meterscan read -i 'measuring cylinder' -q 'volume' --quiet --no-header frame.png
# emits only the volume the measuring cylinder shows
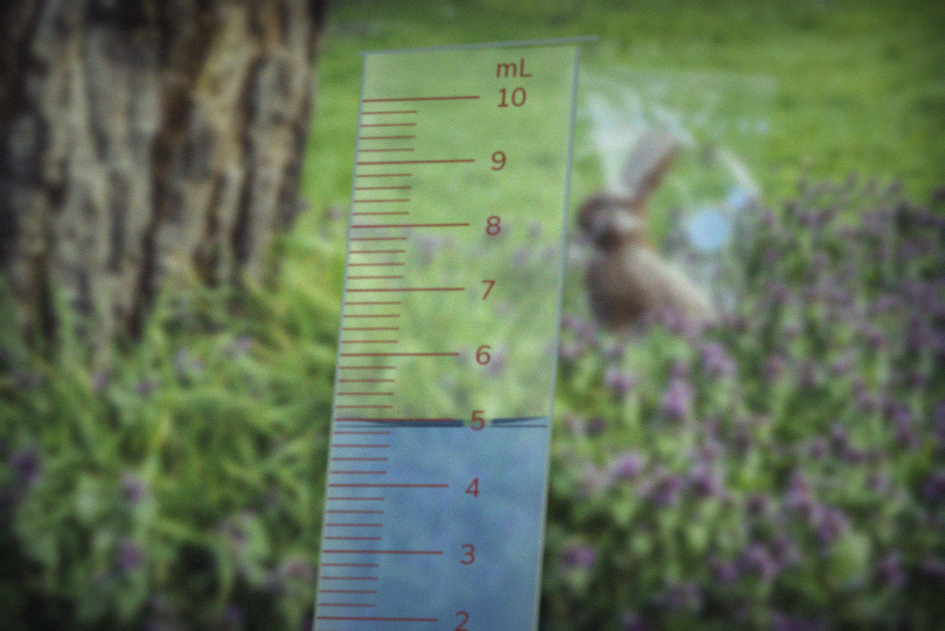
4.9 mL
